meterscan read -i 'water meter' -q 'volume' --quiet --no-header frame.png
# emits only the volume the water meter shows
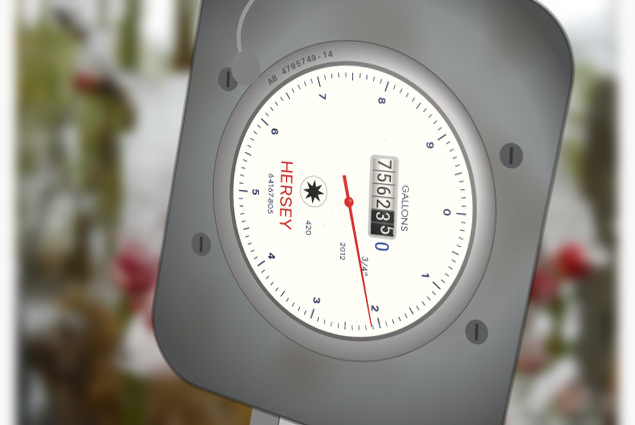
7562352.1 gal
